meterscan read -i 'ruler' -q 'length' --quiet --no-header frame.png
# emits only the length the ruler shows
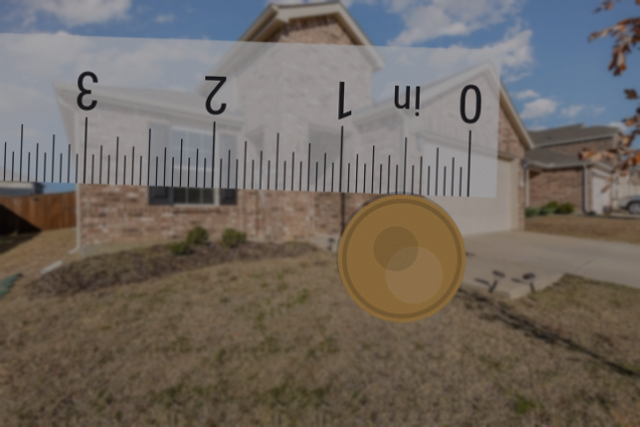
1 in
